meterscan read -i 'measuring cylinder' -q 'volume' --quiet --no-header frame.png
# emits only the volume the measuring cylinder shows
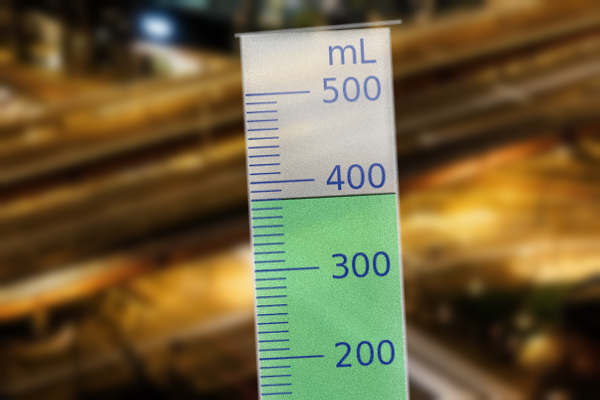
380 mL
